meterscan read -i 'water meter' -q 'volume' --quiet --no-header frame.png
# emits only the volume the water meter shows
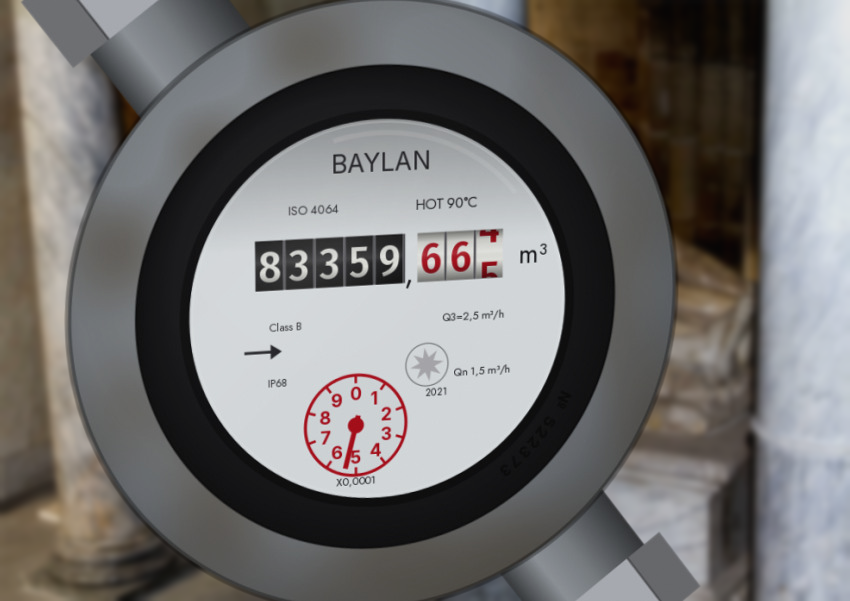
83359.6645 m³
